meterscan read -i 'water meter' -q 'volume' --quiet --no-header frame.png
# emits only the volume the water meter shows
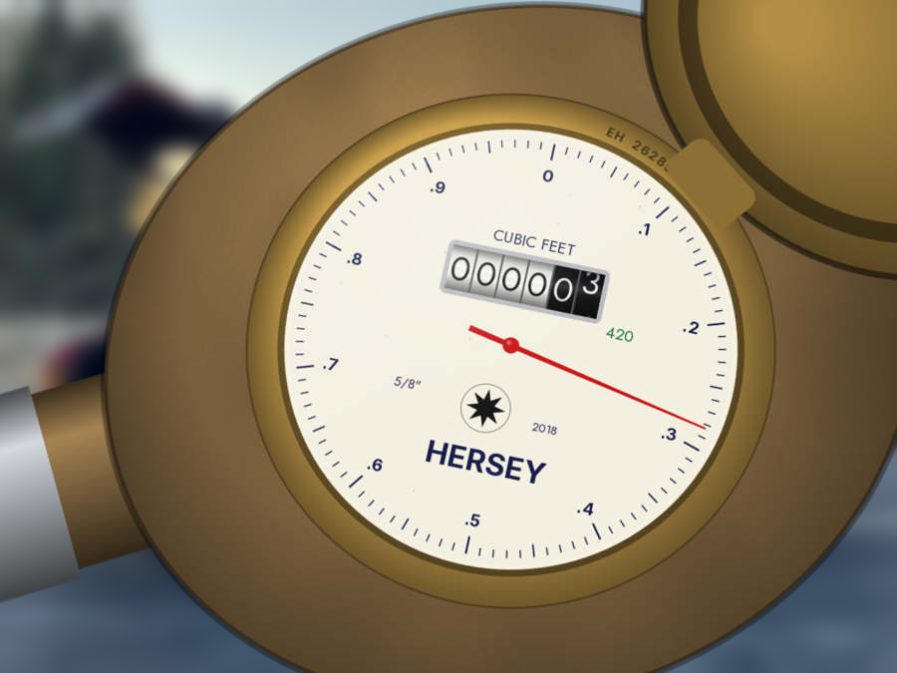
3.28 ft³
